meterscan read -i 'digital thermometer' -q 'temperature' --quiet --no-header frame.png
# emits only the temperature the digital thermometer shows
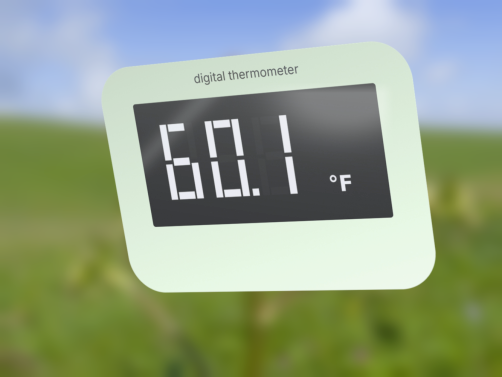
60.1 °F
